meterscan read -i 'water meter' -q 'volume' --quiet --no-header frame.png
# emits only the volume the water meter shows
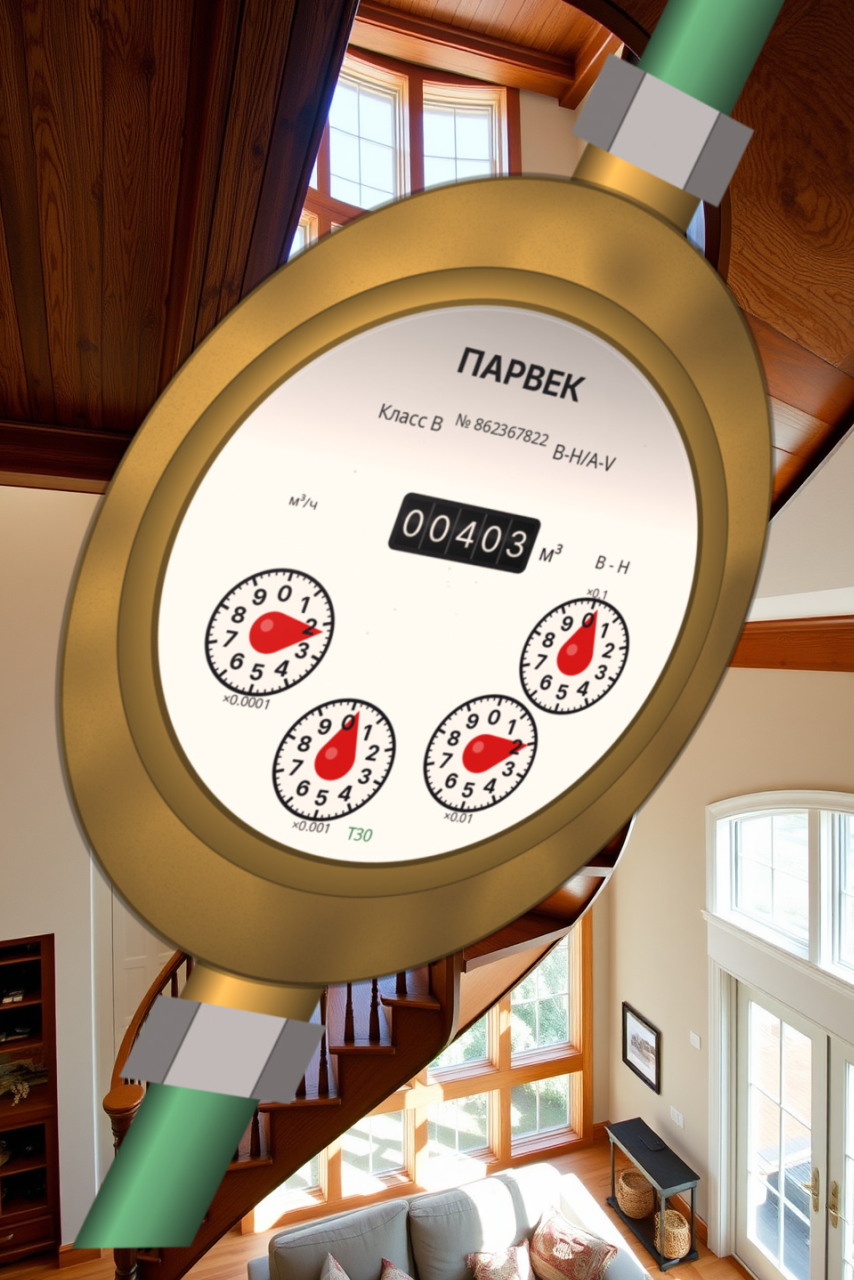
403.0202 m³
